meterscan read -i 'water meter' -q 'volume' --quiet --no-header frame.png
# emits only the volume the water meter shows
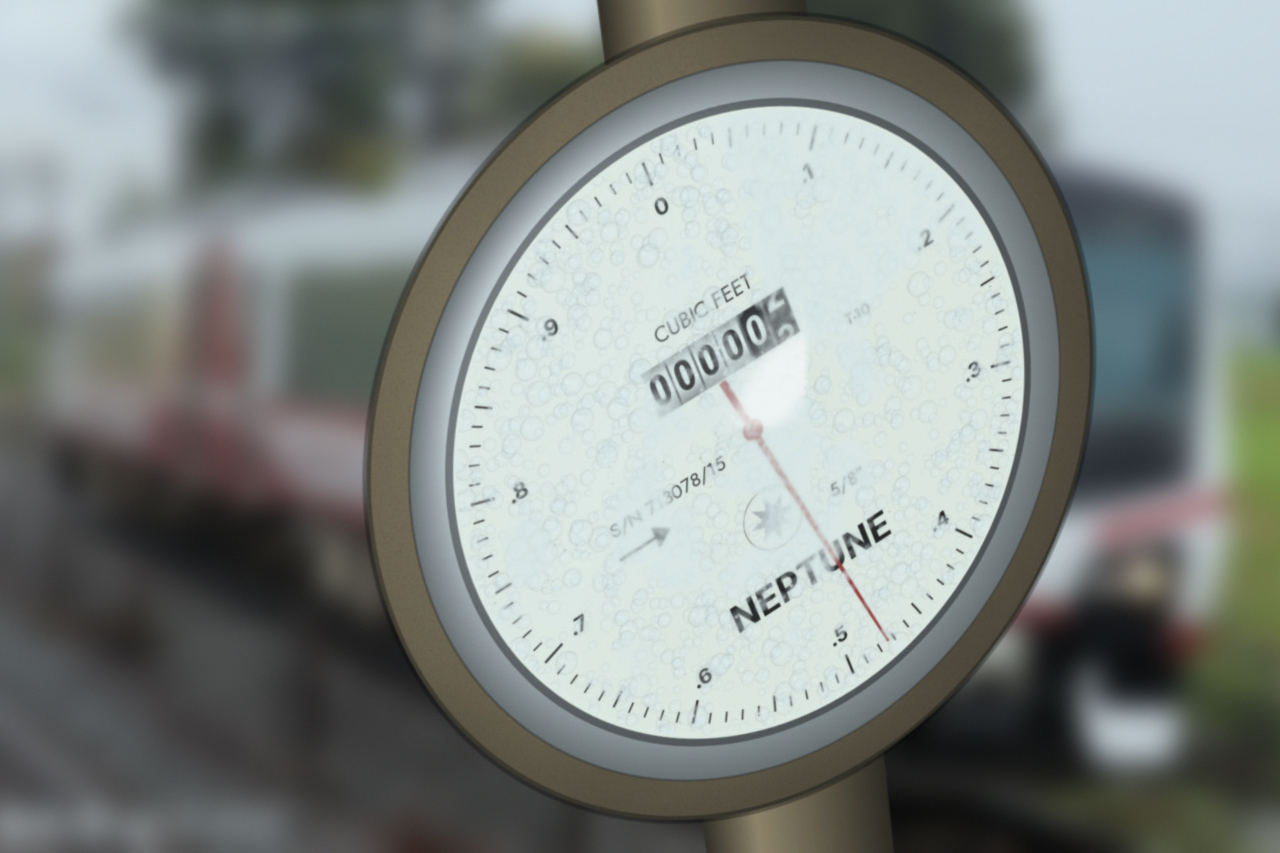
2.47 ft³
